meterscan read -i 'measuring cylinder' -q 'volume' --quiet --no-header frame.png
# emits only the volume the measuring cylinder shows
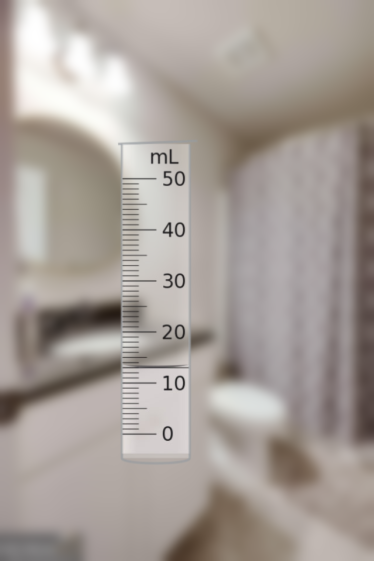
13 mL
